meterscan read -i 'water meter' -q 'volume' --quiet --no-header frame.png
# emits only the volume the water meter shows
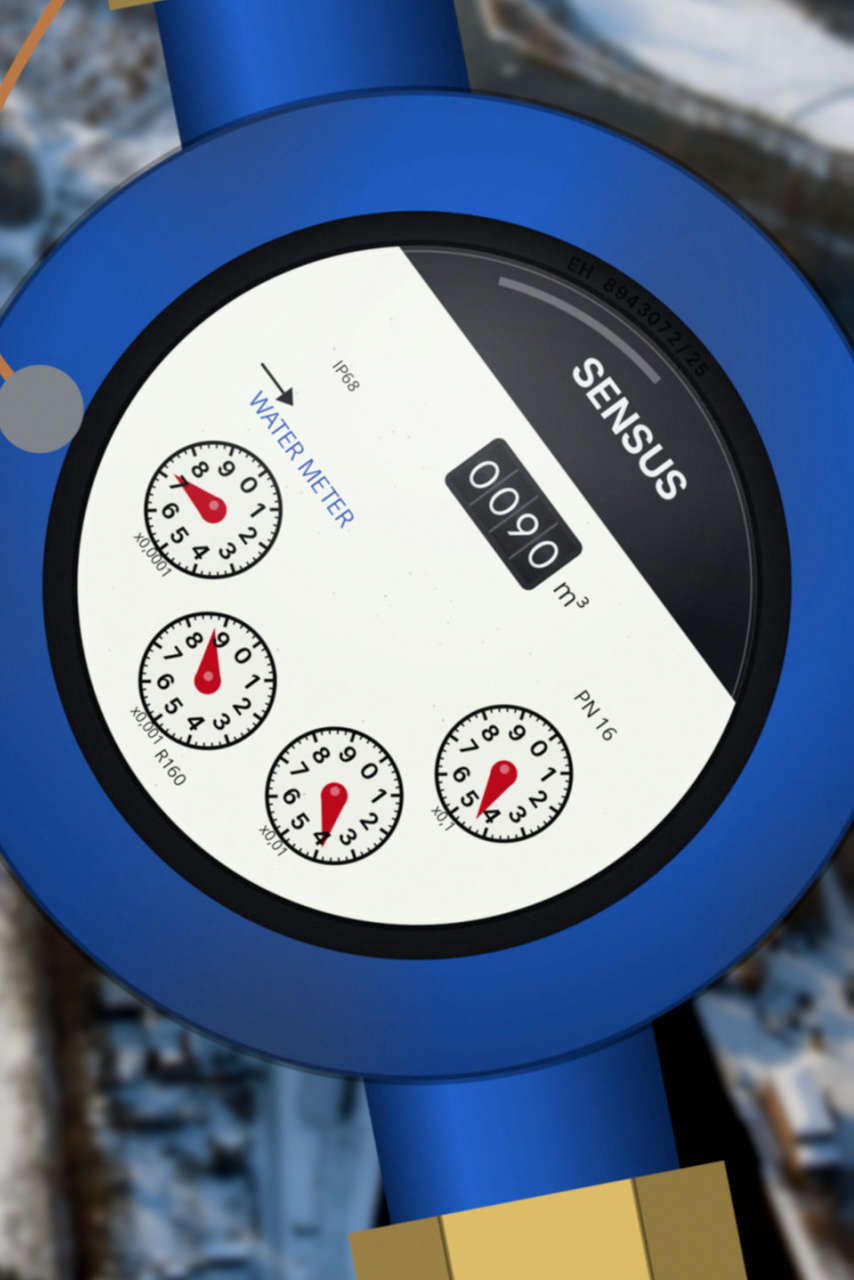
90.4387 m³
